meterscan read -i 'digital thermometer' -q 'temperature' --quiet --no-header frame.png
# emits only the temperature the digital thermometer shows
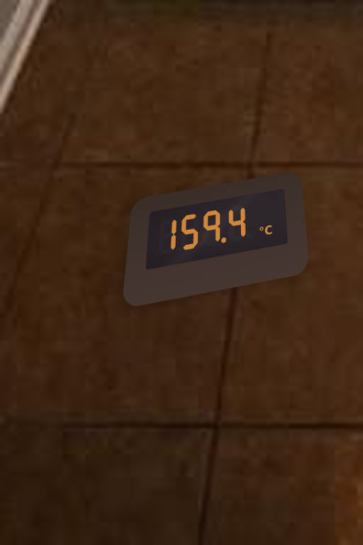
159.4 °C
